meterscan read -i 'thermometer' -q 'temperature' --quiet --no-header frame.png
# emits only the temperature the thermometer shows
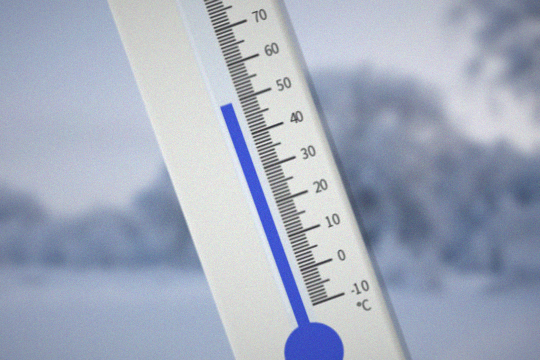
50 °C
